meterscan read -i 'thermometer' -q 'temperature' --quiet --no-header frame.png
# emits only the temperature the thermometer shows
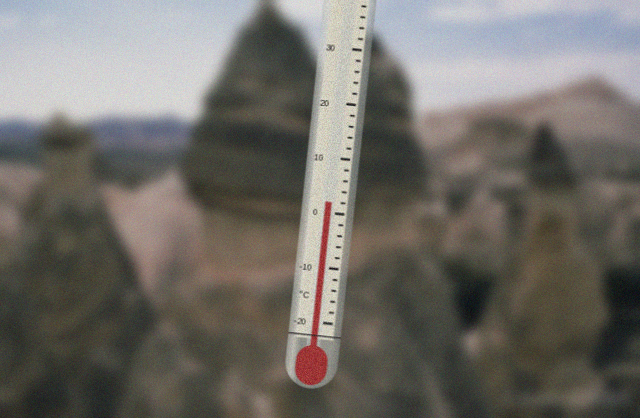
2 °C
